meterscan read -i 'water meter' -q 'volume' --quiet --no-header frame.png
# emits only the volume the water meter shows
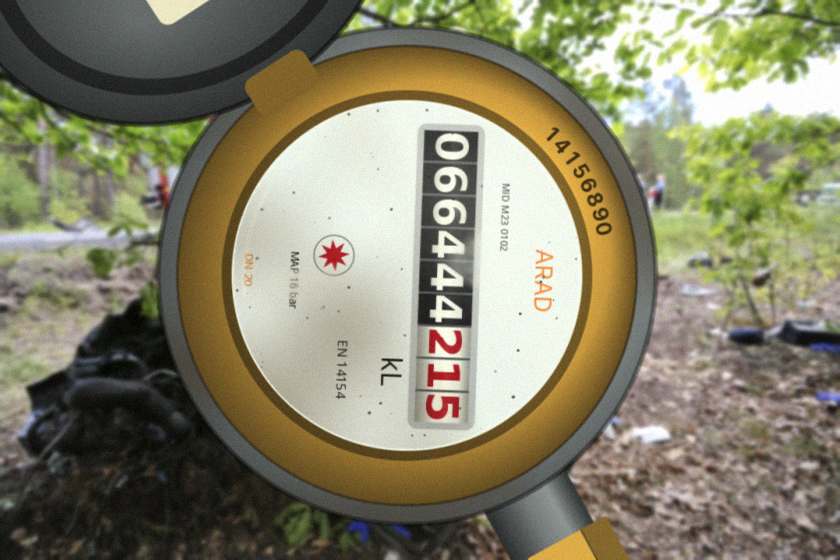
66444.215 kL
